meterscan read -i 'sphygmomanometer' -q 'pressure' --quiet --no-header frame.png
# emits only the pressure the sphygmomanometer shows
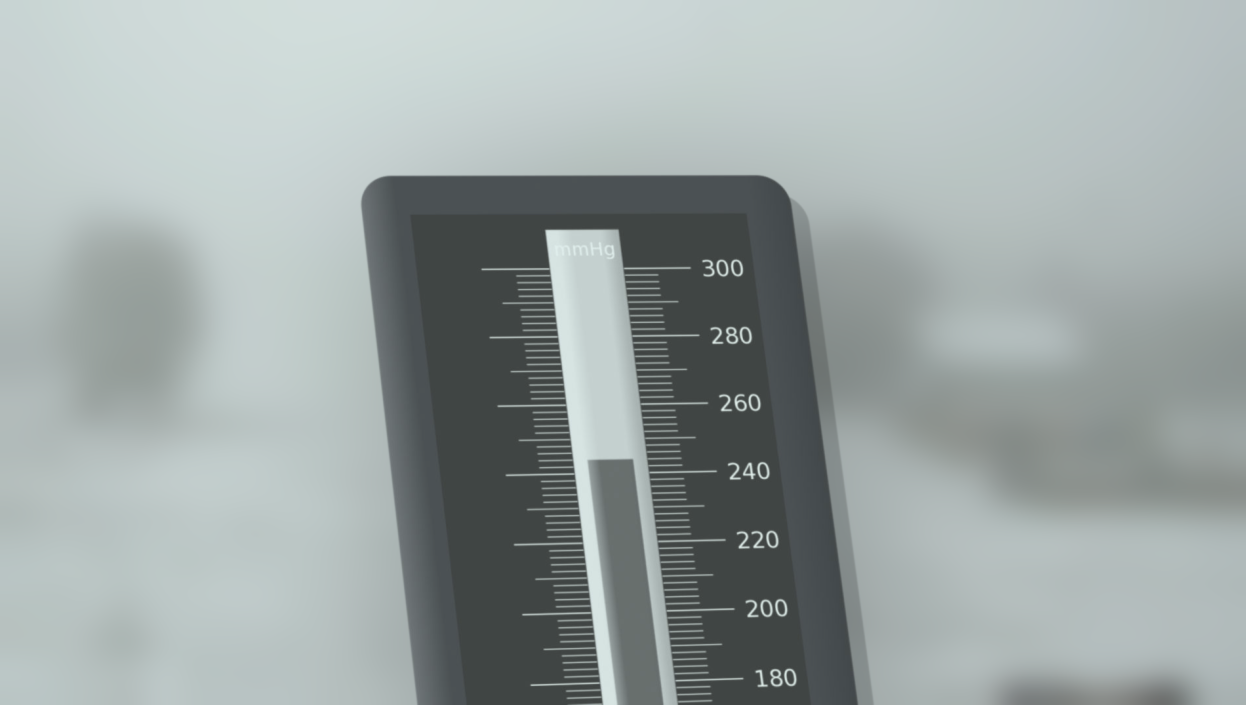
244 mmHg
